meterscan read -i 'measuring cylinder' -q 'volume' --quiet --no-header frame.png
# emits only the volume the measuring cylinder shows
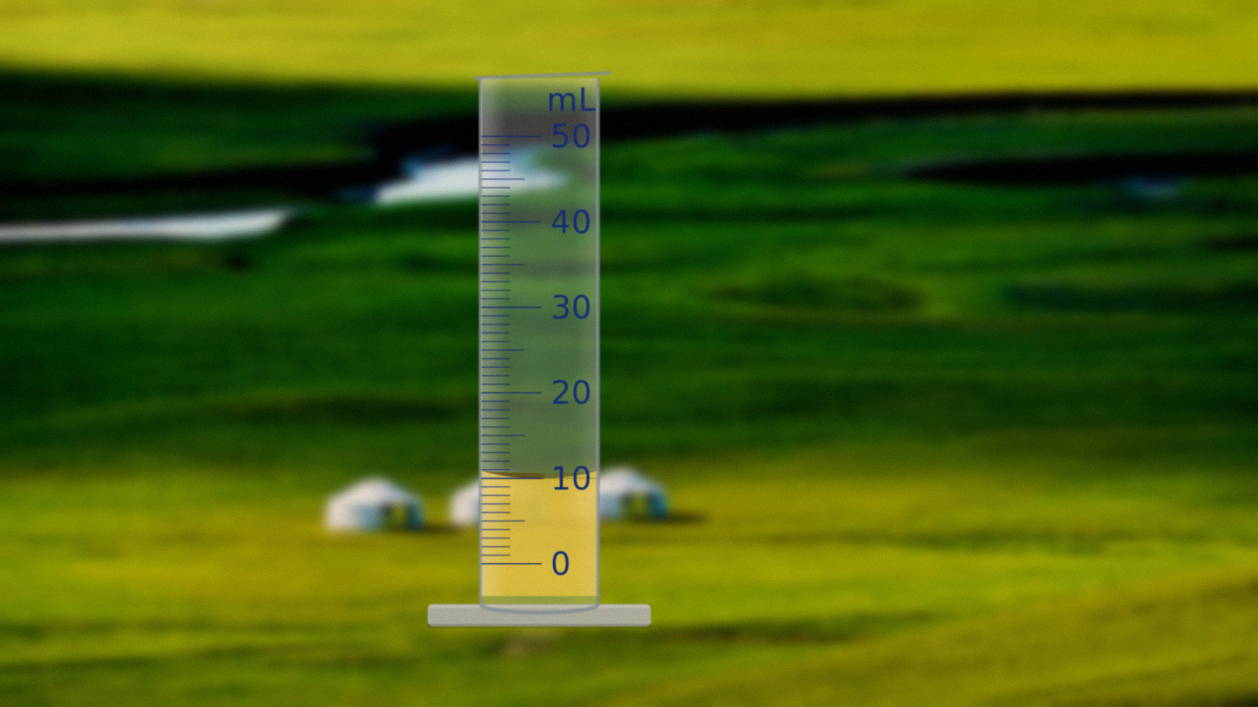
10 mL
